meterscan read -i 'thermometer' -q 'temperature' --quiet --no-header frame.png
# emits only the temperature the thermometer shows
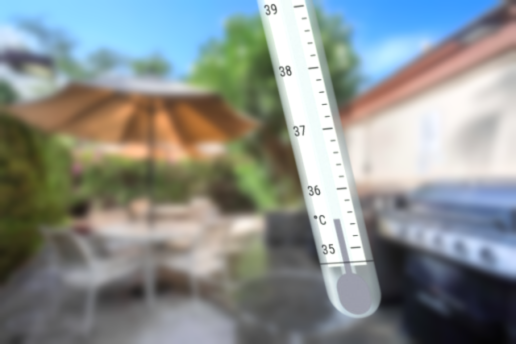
35.5 °C
